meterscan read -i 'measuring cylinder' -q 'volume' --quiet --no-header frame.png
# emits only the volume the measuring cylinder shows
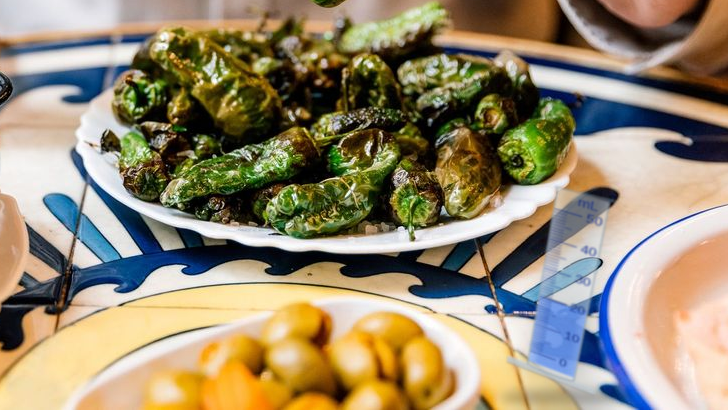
20 mL
